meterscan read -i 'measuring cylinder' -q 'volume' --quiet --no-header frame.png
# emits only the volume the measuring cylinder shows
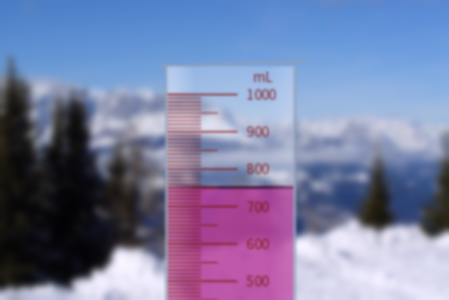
750 mL
